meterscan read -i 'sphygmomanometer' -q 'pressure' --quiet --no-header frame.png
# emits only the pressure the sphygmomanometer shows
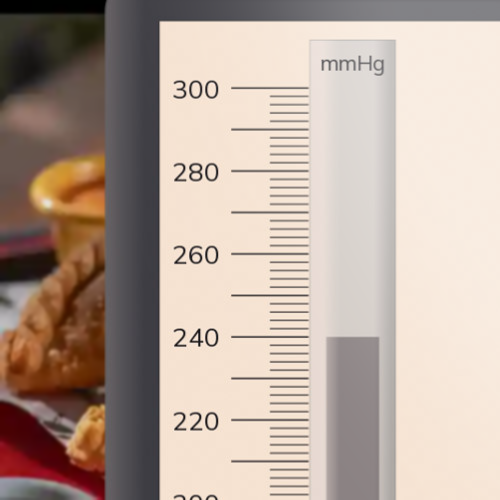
240 mmHg
